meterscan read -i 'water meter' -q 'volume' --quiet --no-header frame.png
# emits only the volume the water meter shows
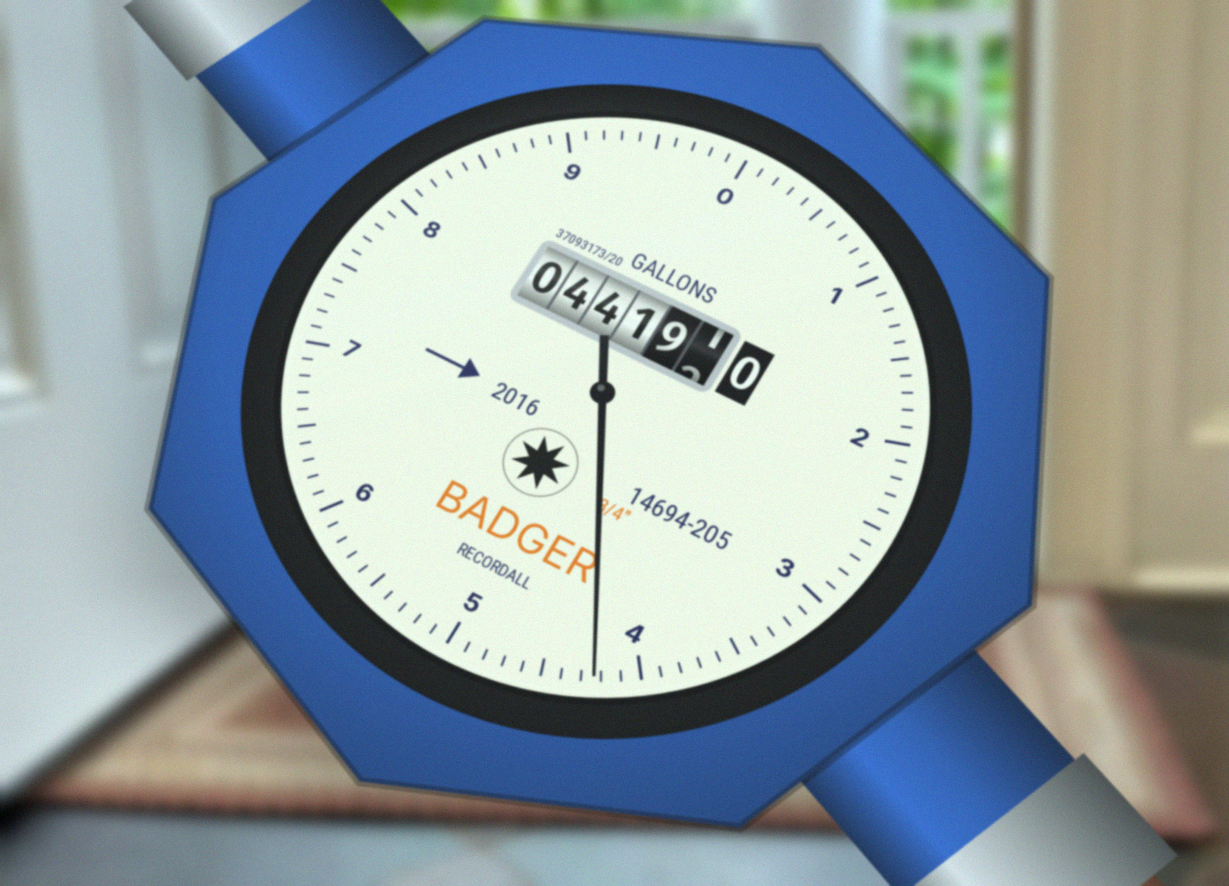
441914.2 gal
